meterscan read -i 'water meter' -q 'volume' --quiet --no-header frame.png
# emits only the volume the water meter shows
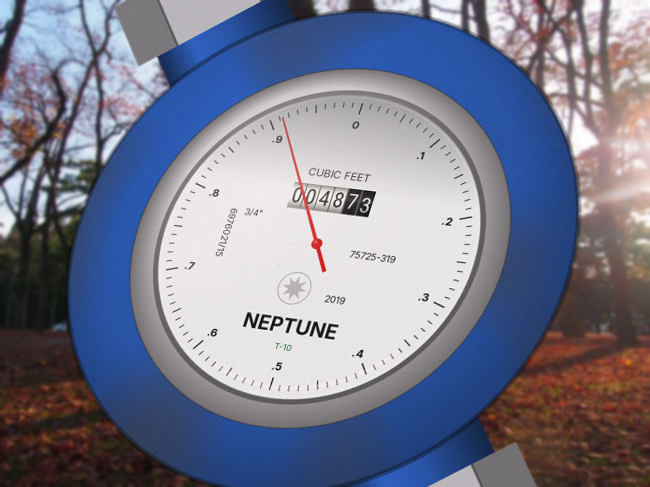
4872.91 ft³
